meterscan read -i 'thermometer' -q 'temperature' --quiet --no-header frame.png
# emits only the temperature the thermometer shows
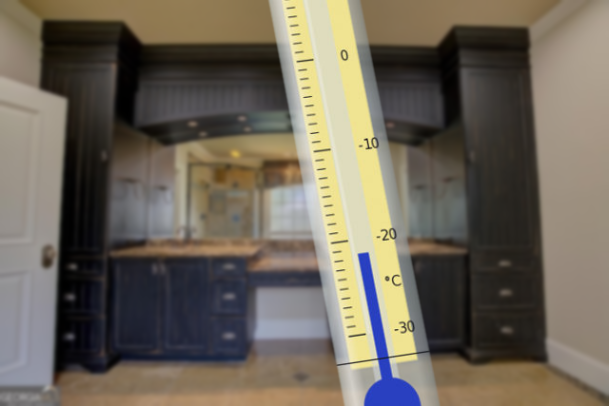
-21.5 °C
